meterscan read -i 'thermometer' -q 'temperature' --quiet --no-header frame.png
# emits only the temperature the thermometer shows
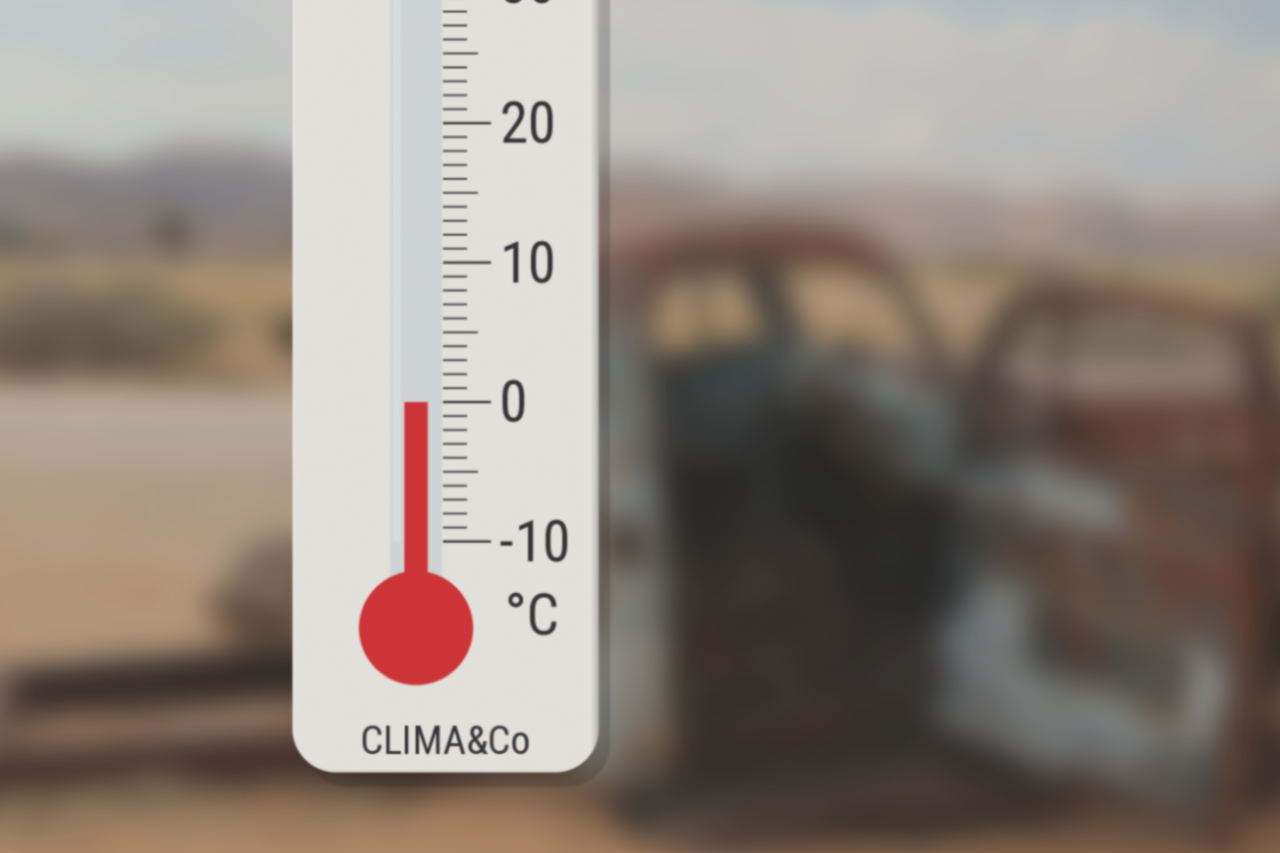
0 °C
